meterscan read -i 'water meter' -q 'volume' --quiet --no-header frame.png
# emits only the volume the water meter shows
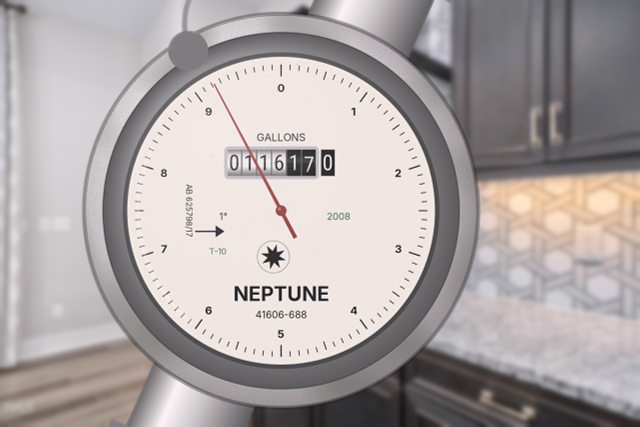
116169.2 gal
